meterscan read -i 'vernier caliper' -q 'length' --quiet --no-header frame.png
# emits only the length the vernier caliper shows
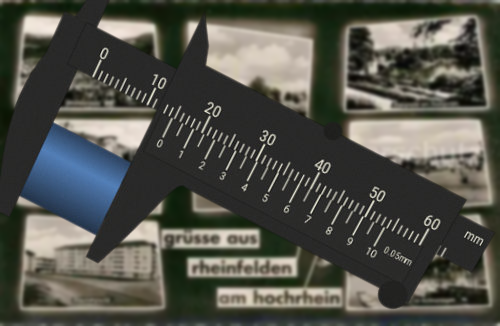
14.6 mm
